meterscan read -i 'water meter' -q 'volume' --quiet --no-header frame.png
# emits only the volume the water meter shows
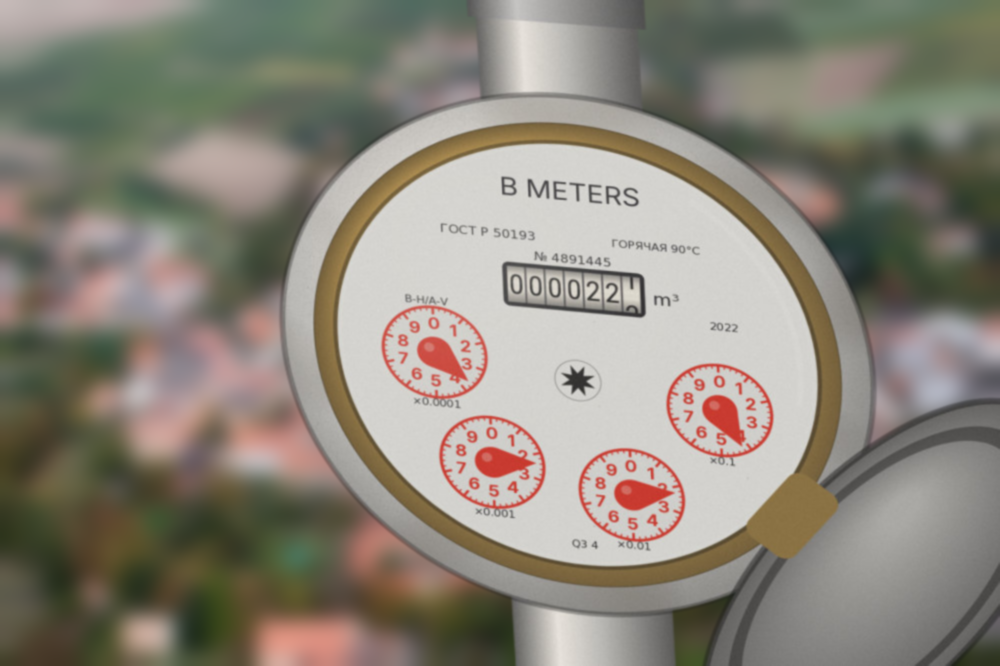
221.4223 m³
